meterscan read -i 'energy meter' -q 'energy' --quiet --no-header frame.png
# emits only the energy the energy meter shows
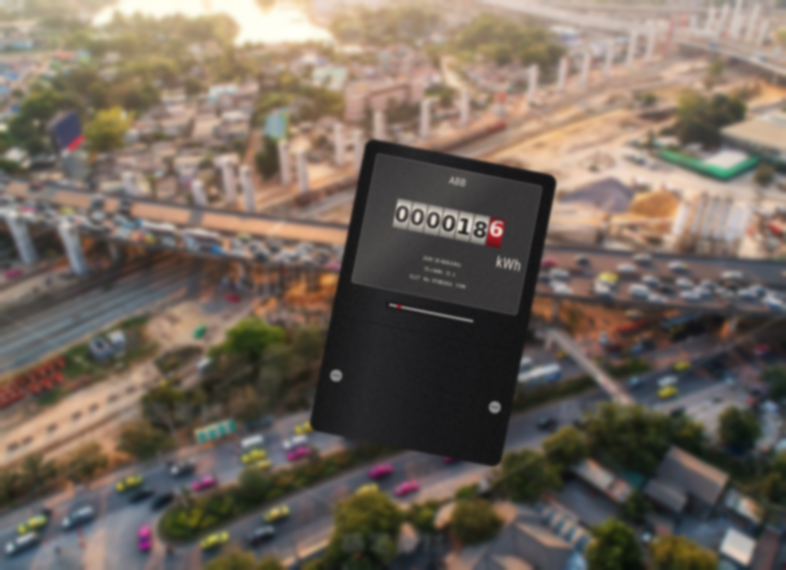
18.6 kWh
